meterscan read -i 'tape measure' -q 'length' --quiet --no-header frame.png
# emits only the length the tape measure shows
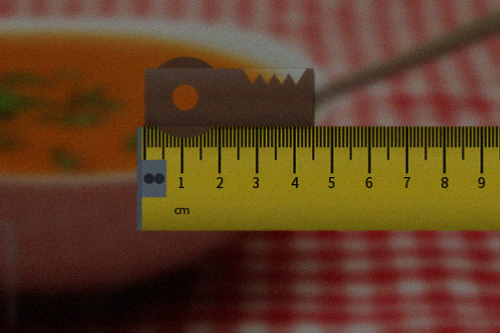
4.5 cm
